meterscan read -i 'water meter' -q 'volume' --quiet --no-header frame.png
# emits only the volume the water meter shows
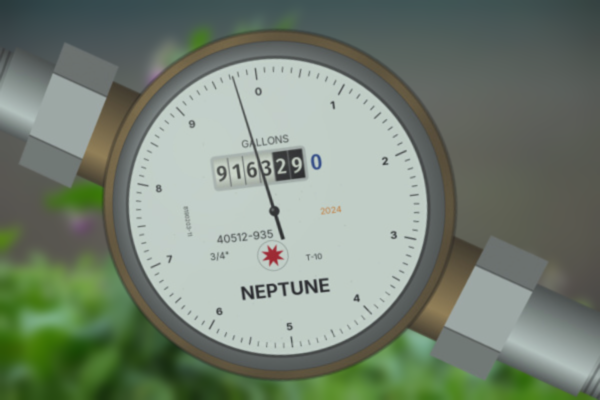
9163289.7 gal
